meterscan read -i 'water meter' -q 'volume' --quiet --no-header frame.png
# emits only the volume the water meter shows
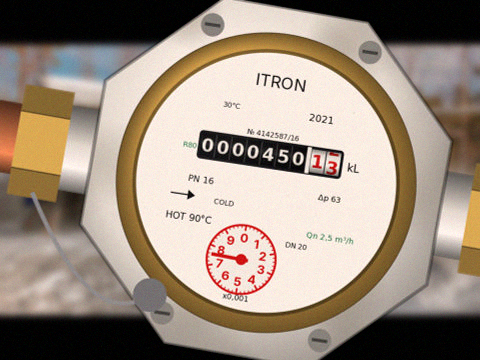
450.127 kL
